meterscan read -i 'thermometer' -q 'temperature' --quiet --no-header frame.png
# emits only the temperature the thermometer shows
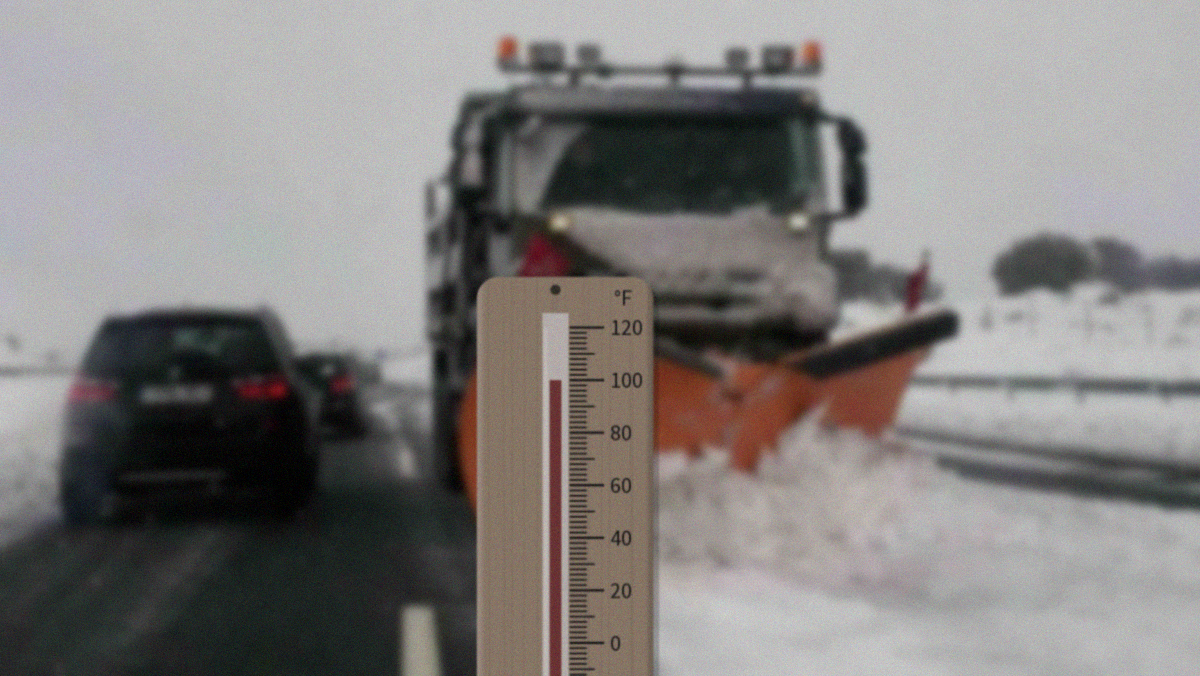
100 °F
